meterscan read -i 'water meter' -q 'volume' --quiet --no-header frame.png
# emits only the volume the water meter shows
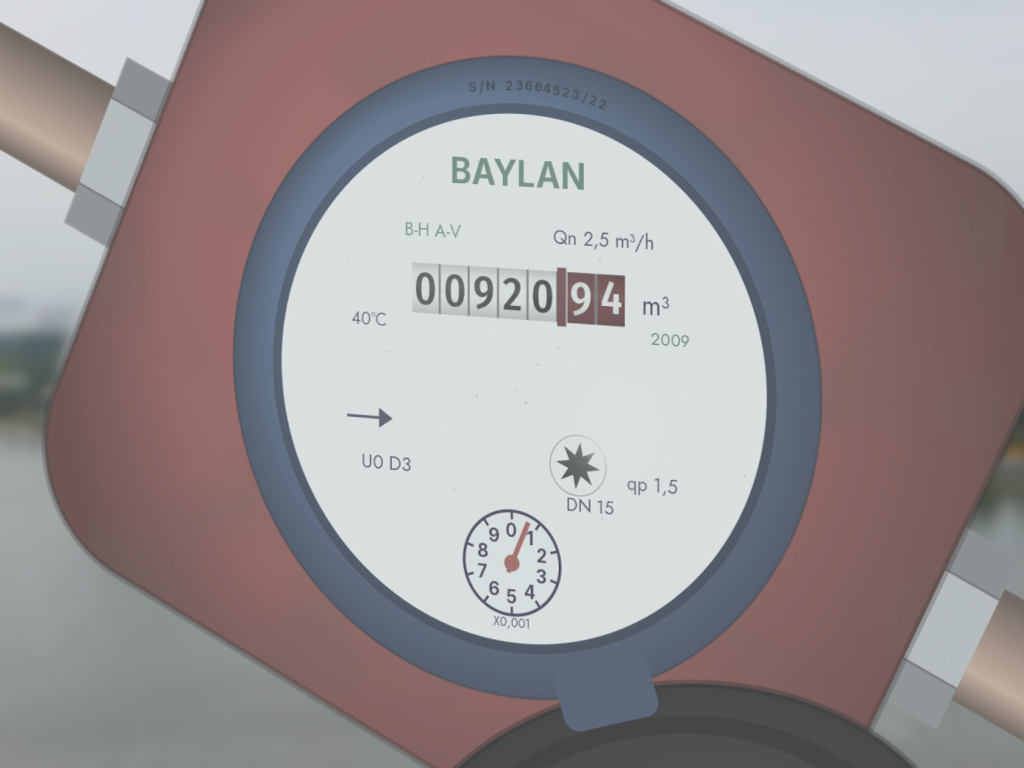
920.940 m³
